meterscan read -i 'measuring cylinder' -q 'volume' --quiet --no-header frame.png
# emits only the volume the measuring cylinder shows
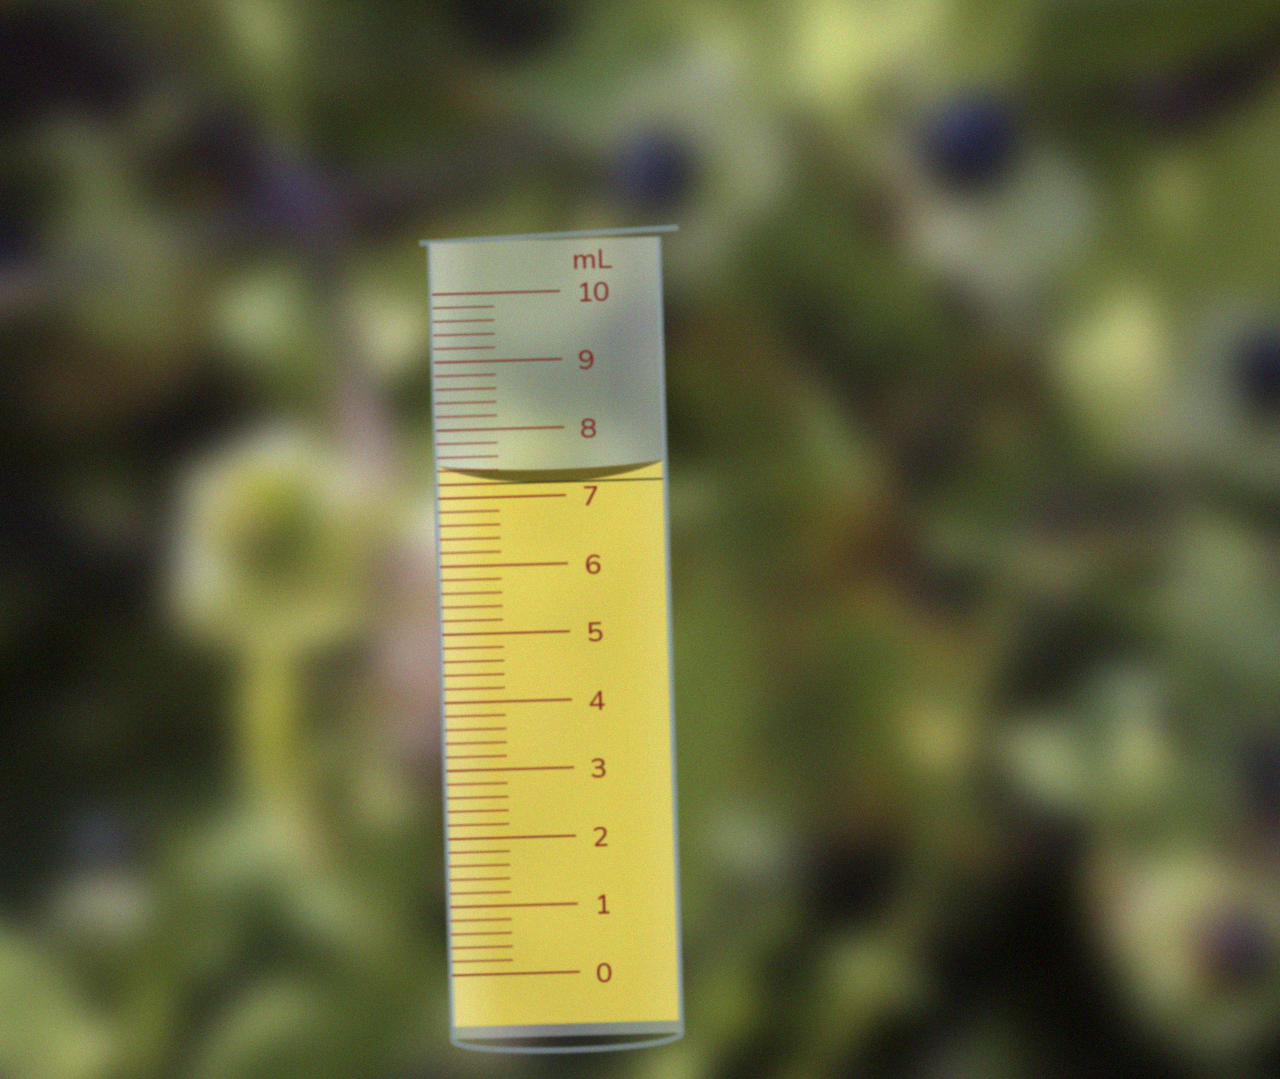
7.2 mL
